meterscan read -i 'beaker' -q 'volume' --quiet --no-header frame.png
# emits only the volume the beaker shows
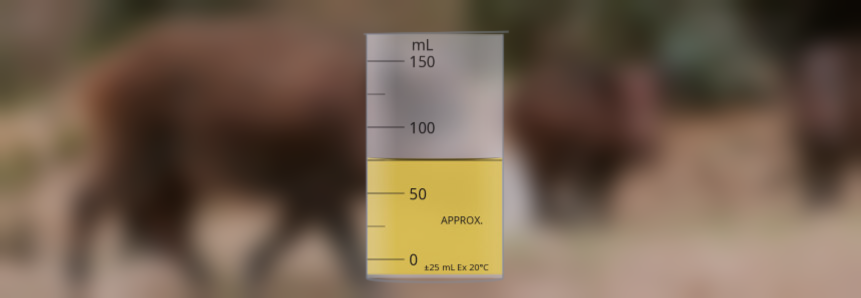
75 mL
